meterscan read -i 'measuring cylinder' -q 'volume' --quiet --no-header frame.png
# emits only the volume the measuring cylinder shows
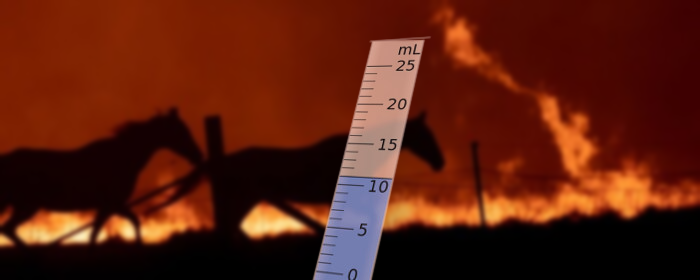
11 mL
